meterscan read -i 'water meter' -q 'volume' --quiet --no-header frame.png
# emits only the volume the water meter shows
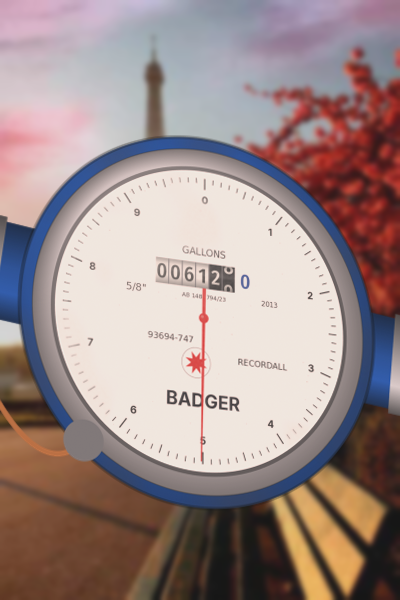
61285.0 gal
